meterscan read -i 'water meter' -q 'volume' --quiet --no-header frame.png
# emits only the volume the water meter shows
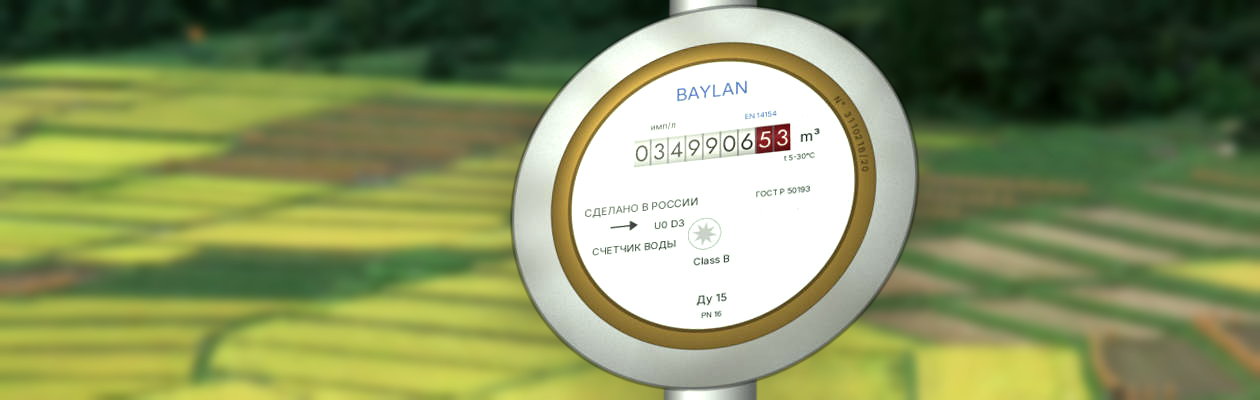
349906.53 m³
